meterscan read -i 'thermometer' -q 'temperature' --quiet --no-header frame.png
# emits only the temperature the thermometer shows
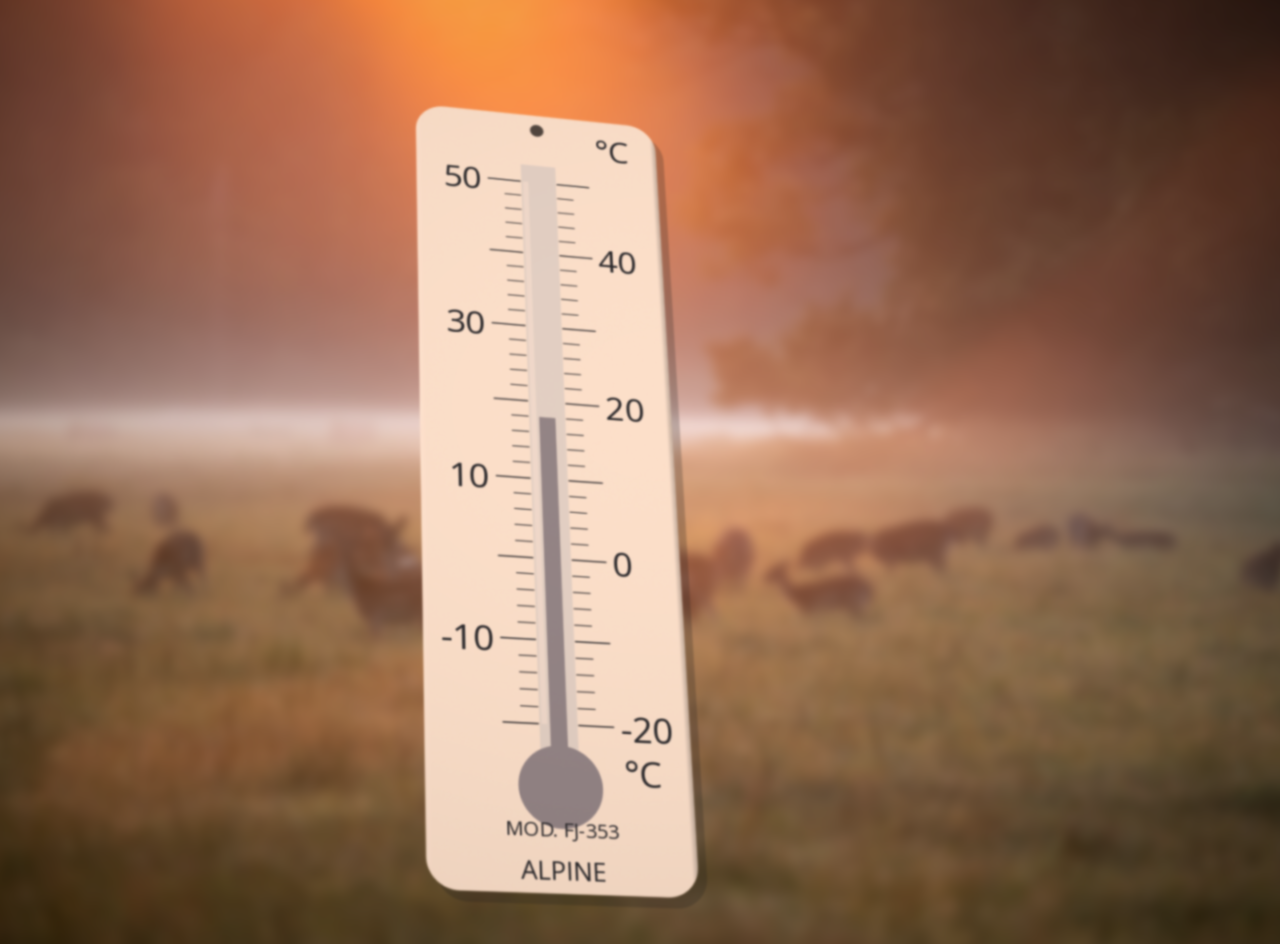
18 °C
